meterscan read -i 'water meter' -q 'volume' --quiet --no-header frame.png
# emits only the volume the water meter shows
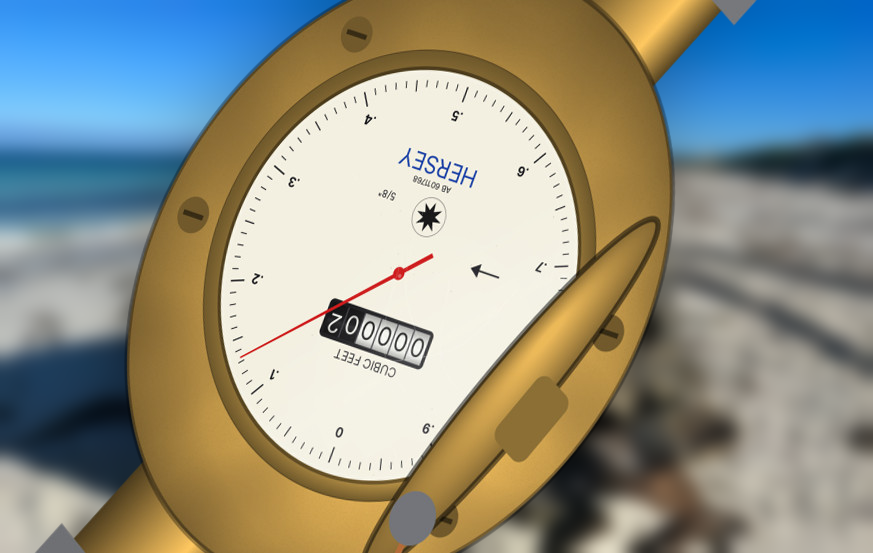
2.13 ft³
